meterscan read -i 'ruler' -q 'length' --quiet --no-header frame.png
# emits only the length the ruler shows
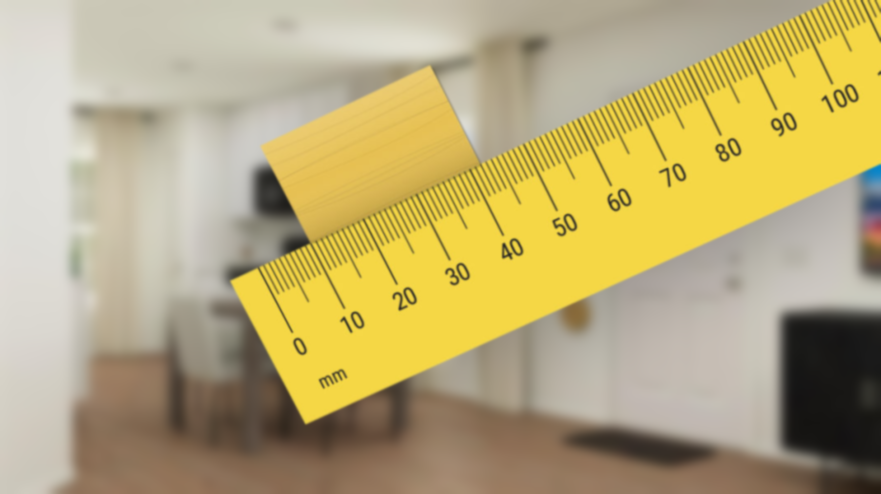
32 mm
